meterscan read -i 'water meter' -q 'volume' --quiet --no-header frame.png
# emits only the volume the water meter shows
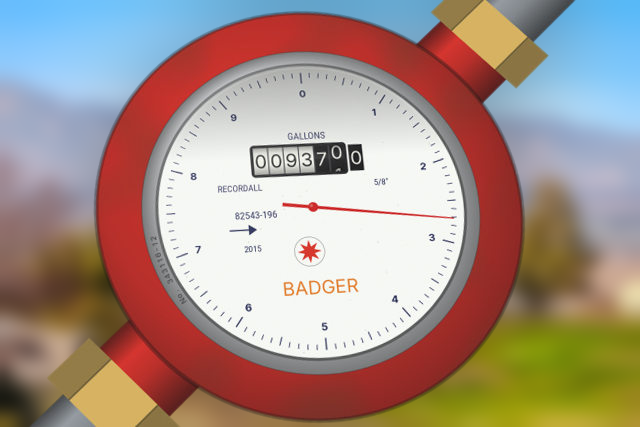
93702.7 gal
